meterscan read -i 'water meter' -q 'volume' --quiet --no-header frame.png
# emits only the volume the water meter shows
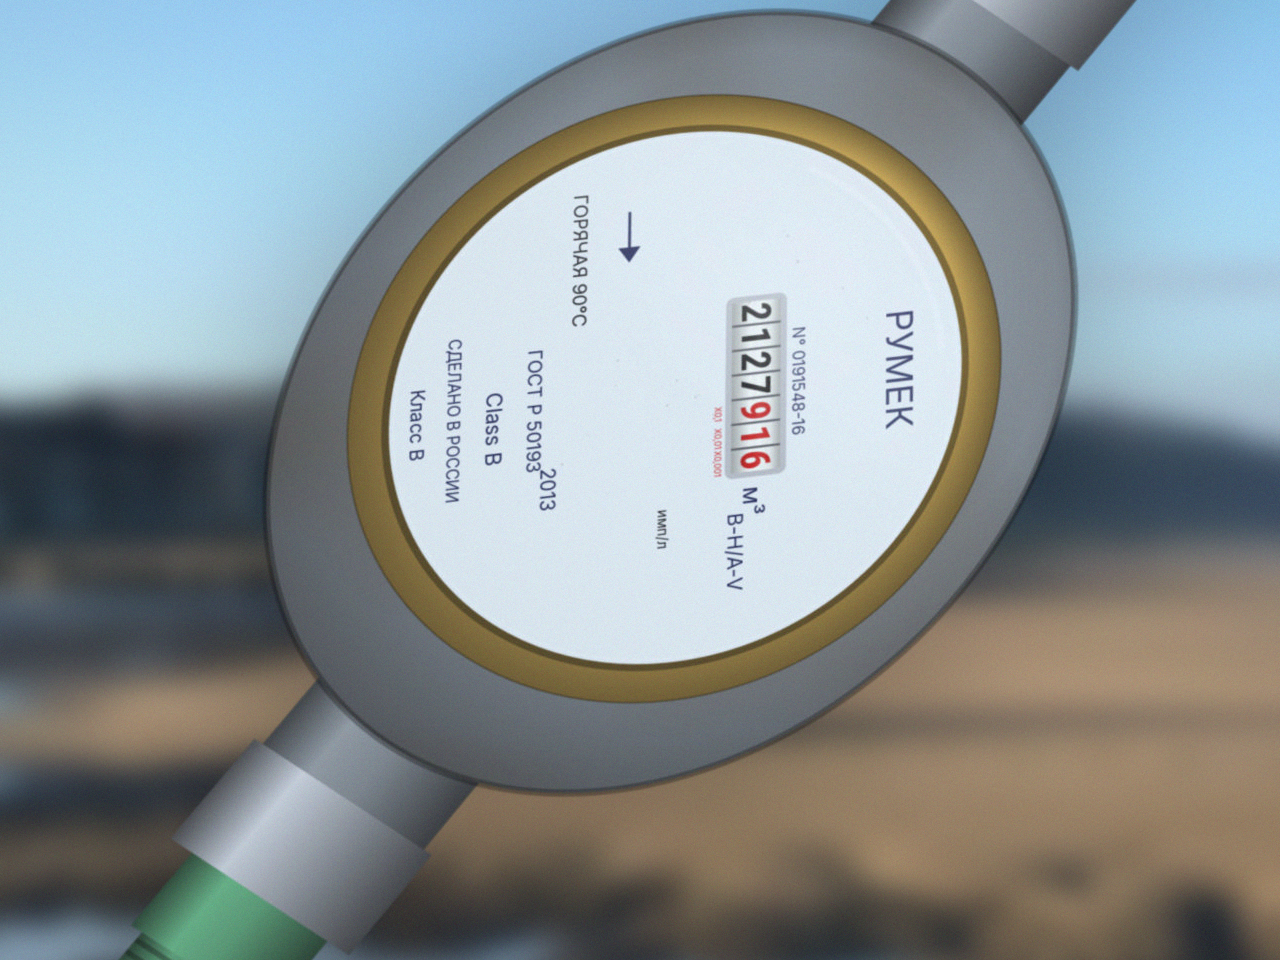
2127.916 m³
